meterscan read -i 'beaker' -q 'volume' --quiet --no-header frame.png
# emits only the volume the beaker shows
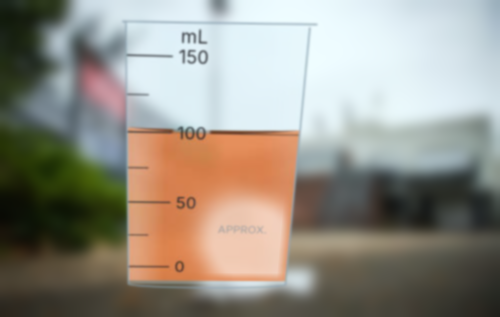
100 mL
